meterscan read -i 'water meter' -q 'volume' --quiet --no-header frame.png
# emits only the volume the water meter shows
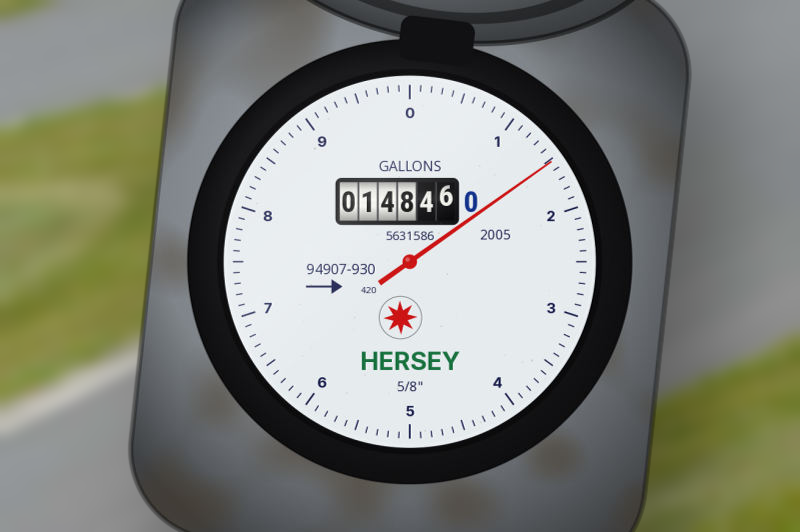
148461.5 gal
